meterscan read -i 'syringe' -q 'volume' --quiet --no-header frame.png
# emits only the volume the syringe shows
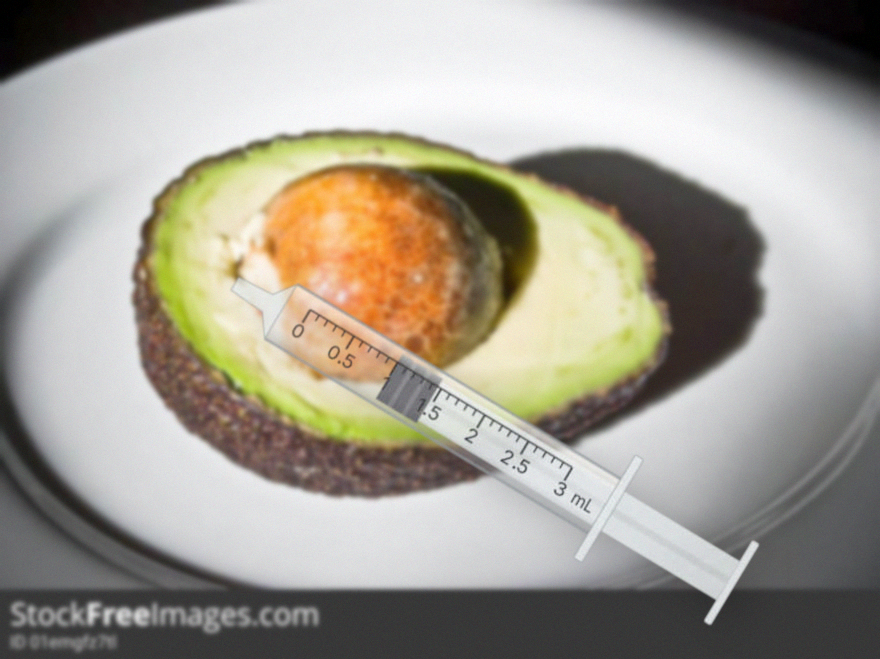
1 mL
